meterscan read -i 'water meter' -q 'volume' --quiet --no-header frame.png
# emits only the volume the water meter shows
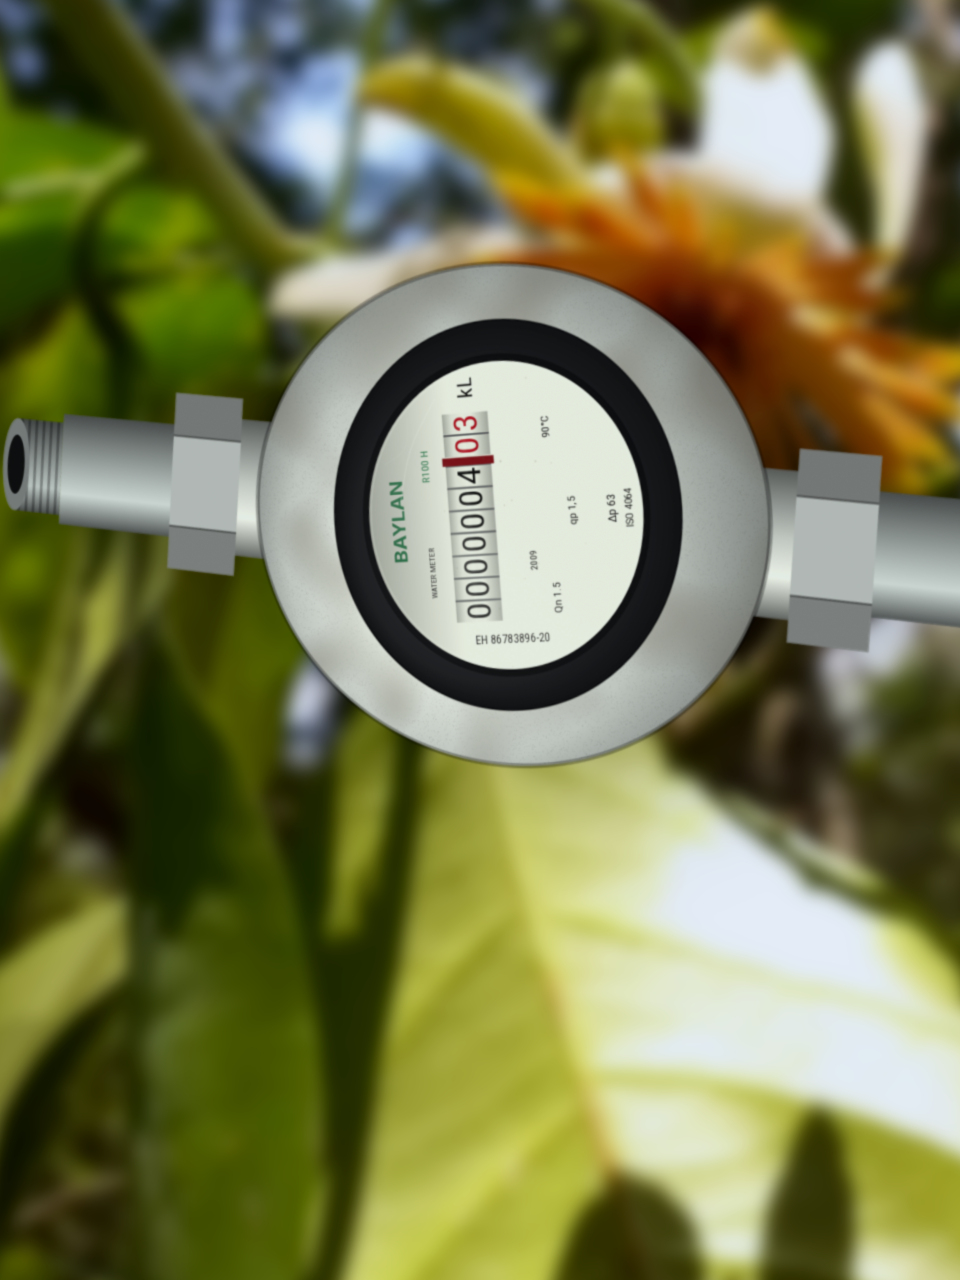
4.03 kL
